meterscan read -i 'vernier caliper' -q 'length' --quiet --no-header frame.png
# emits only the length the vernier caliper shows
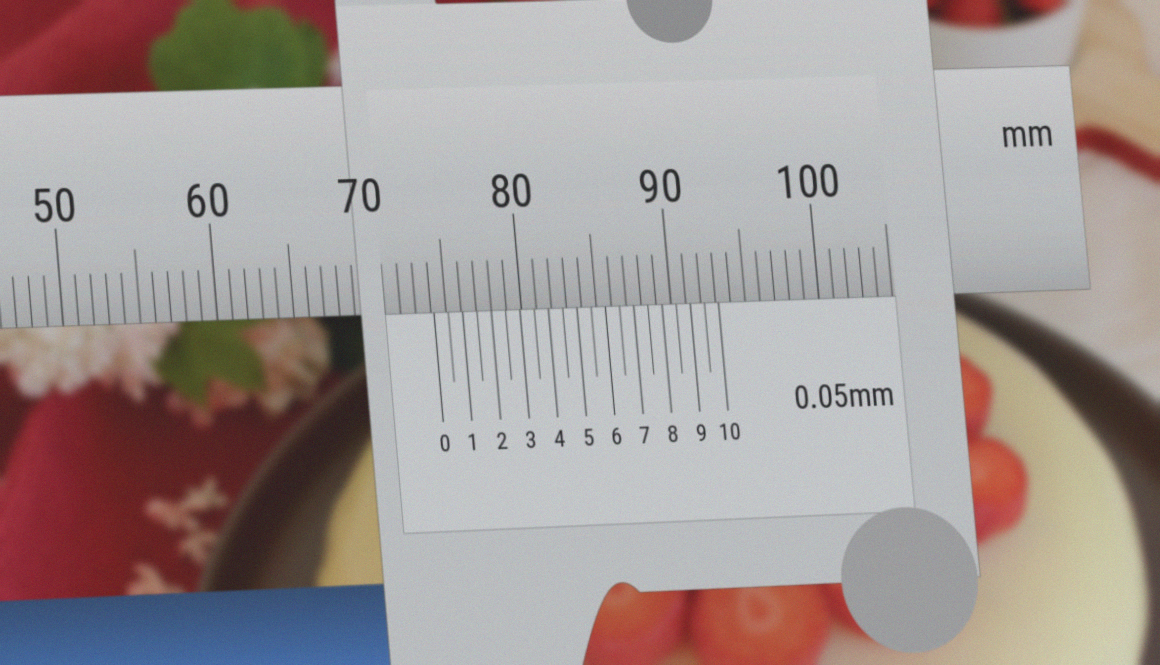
74.2 mm
